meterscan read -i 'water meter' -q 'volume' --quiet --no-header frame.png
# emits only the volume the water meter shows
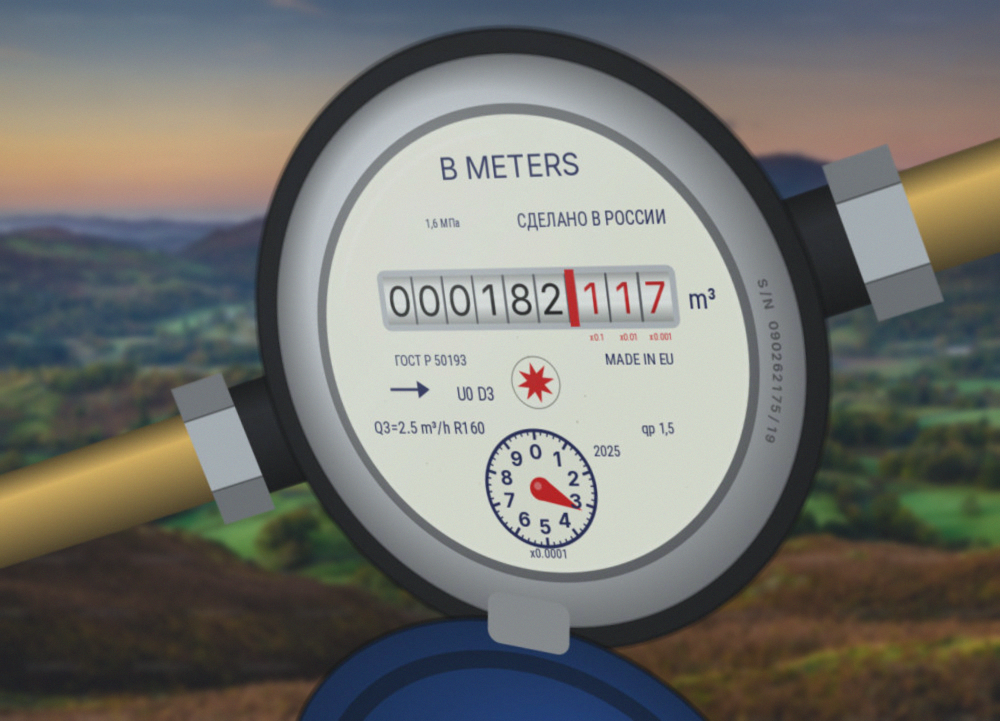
182.1173 m³
